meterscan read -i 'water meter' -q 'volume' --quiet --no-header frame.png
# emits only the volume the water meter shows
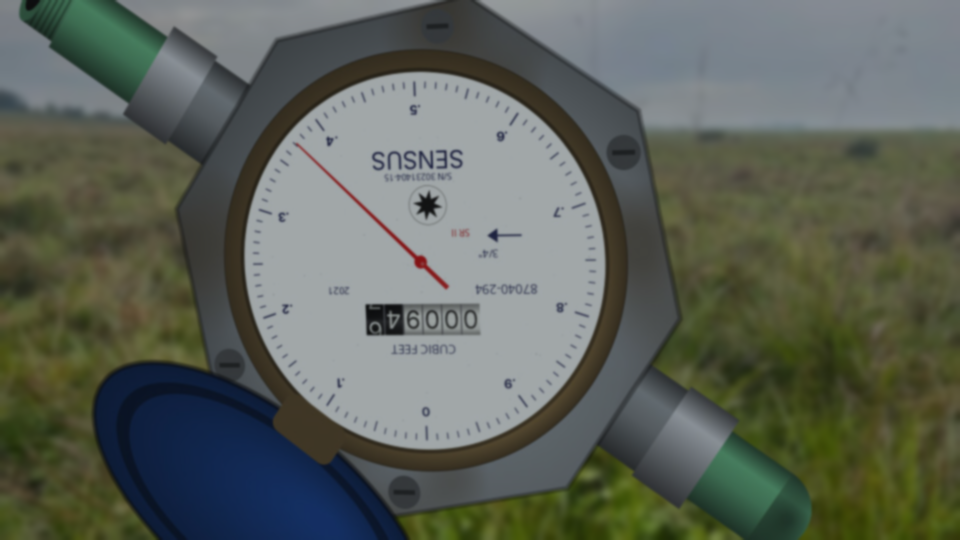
946.37 ft³
